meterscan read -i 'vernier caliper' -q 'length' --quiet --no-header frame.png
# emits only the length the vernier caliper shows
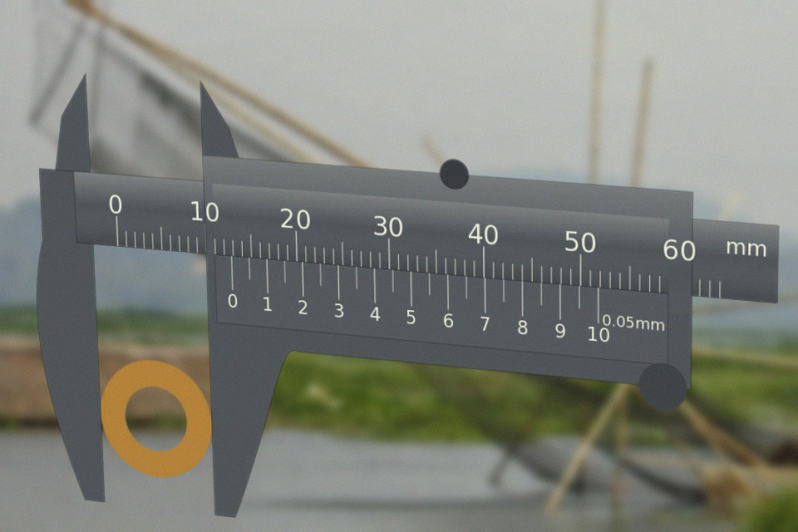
12.8 mm
